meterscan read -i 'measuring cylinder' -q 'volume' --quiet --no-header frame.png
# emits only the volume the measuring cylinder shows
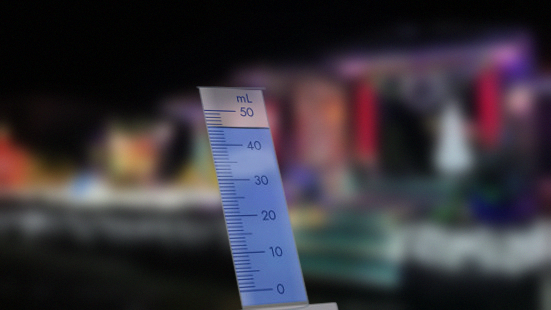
45 mL
